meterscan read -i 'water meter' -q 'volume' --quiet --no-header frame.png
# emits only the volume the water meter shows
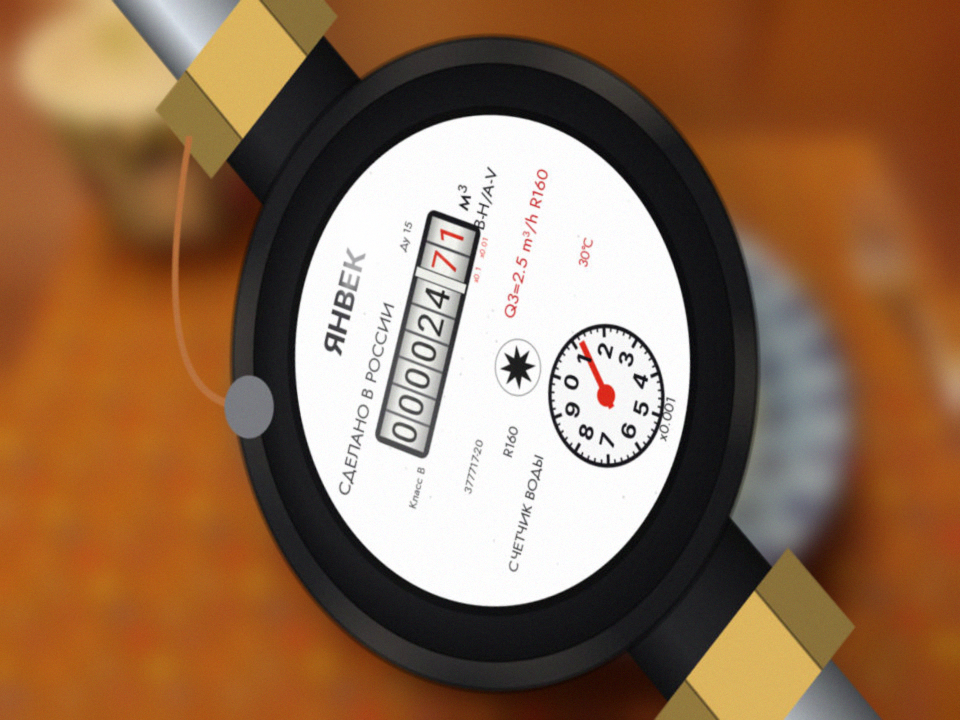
24.711 m³
